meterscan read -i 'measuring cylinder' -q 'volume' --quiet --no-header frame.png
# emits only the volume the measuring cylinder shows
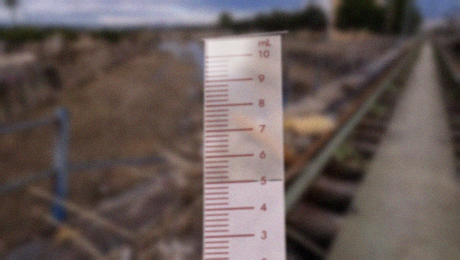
5 mL
